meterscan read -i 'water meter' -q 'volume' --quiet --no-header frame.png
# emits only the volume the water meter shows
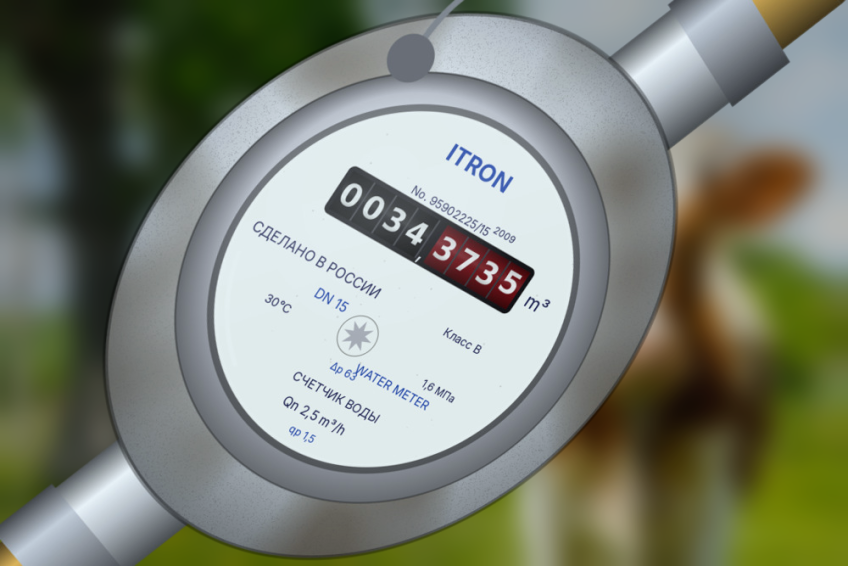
34.3735 m³
